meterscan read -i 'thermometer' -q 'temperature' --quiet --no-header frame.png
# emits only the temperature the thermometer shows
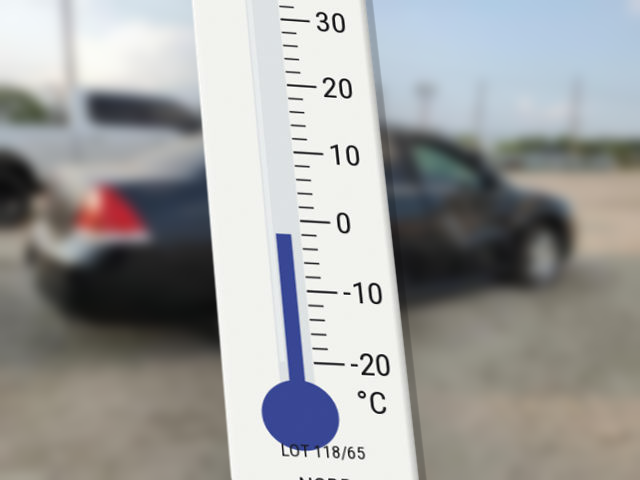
-2 °C
